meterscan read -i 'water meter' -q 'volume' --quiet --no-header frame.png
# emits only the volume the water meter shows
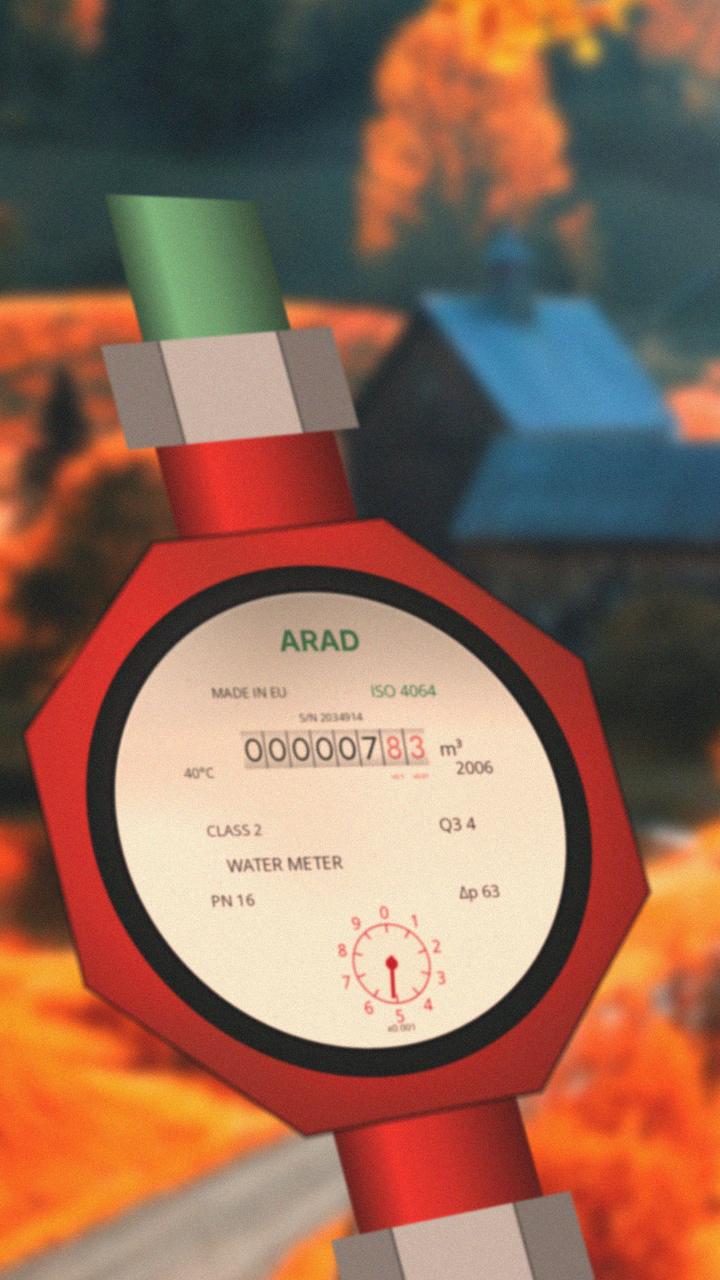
7.835 m³
